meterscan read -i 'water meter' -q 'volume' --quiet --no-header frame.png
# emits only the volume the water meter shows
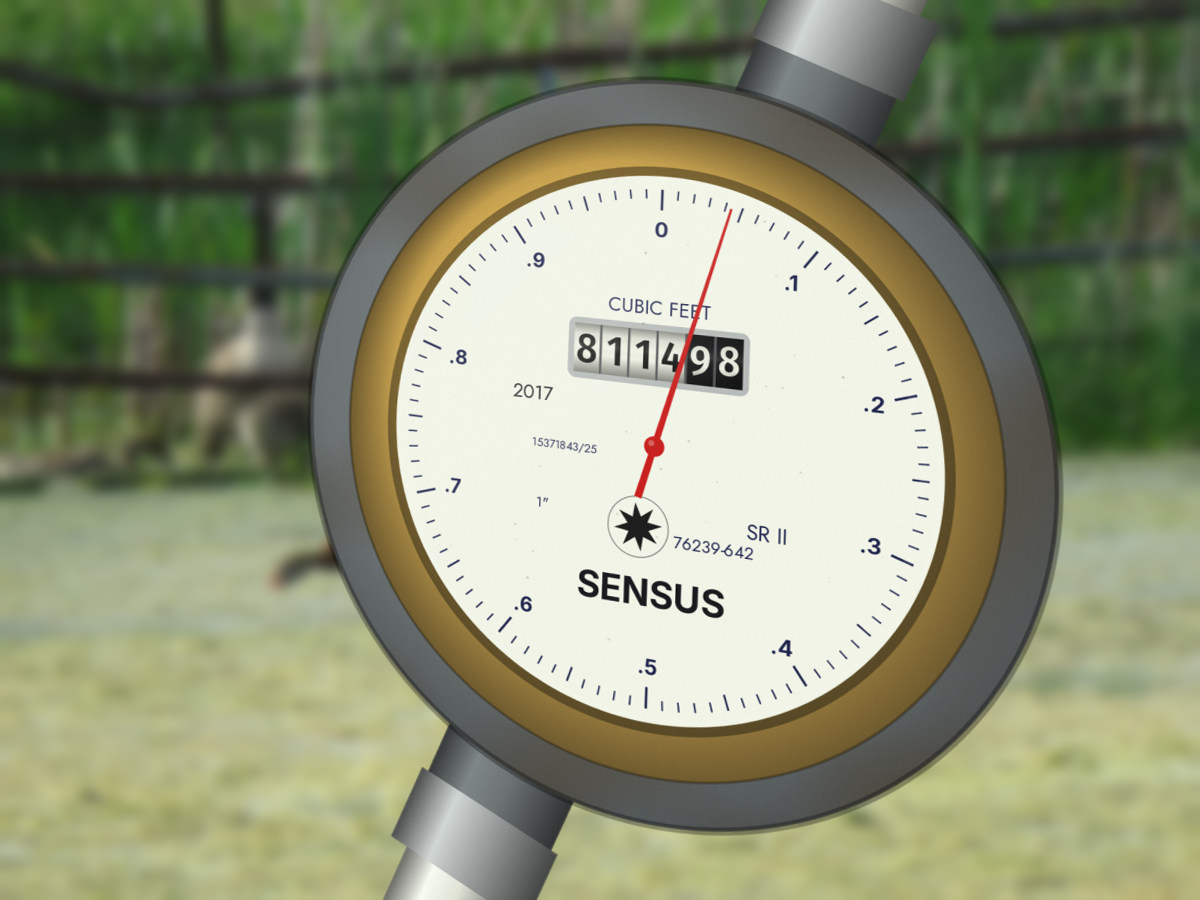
811498.04 ft³
